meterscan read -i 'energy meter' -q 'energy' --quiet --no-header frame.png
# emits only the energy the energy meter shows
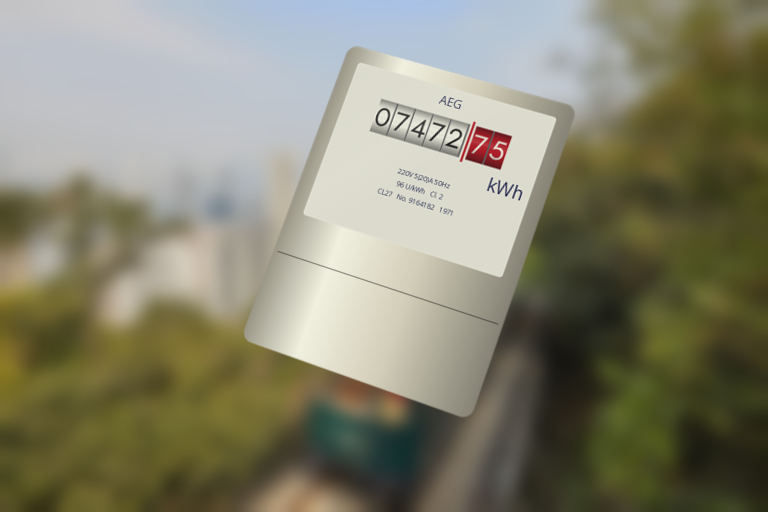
7472.75 kWh
